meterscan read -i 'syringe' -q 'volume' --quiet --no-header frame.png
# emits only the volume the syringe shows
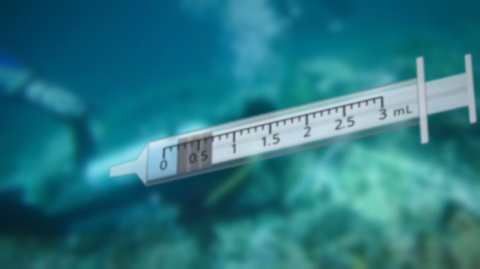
0.2 mL
